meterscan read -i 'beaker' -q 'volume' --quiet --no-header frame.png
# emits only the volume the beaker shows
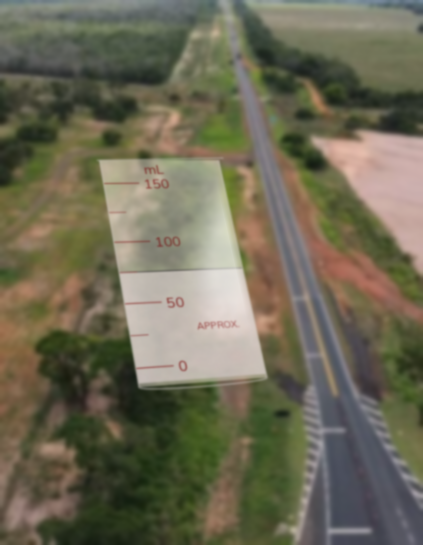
75 mL
